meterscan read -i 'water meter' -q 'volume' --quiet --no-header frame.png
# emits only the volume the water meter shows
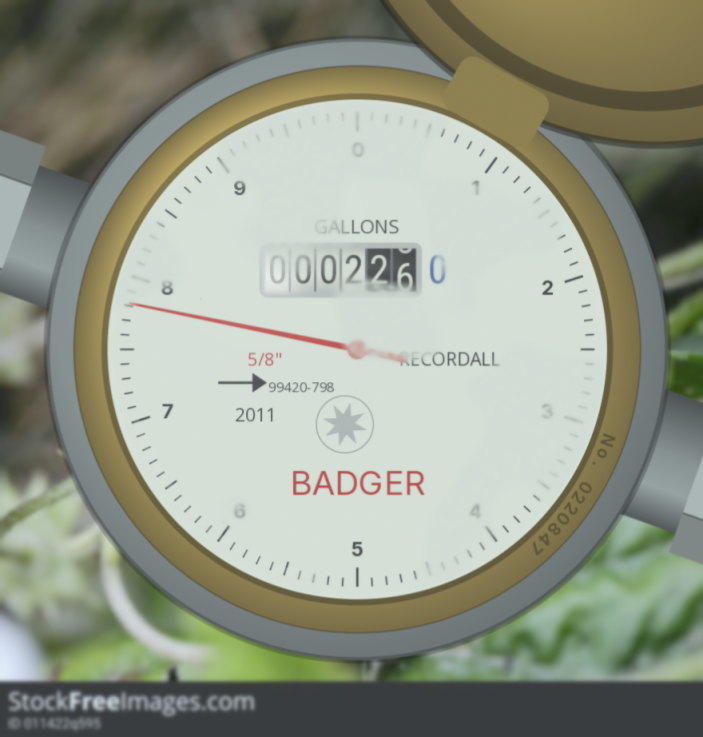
2257.8 gal
